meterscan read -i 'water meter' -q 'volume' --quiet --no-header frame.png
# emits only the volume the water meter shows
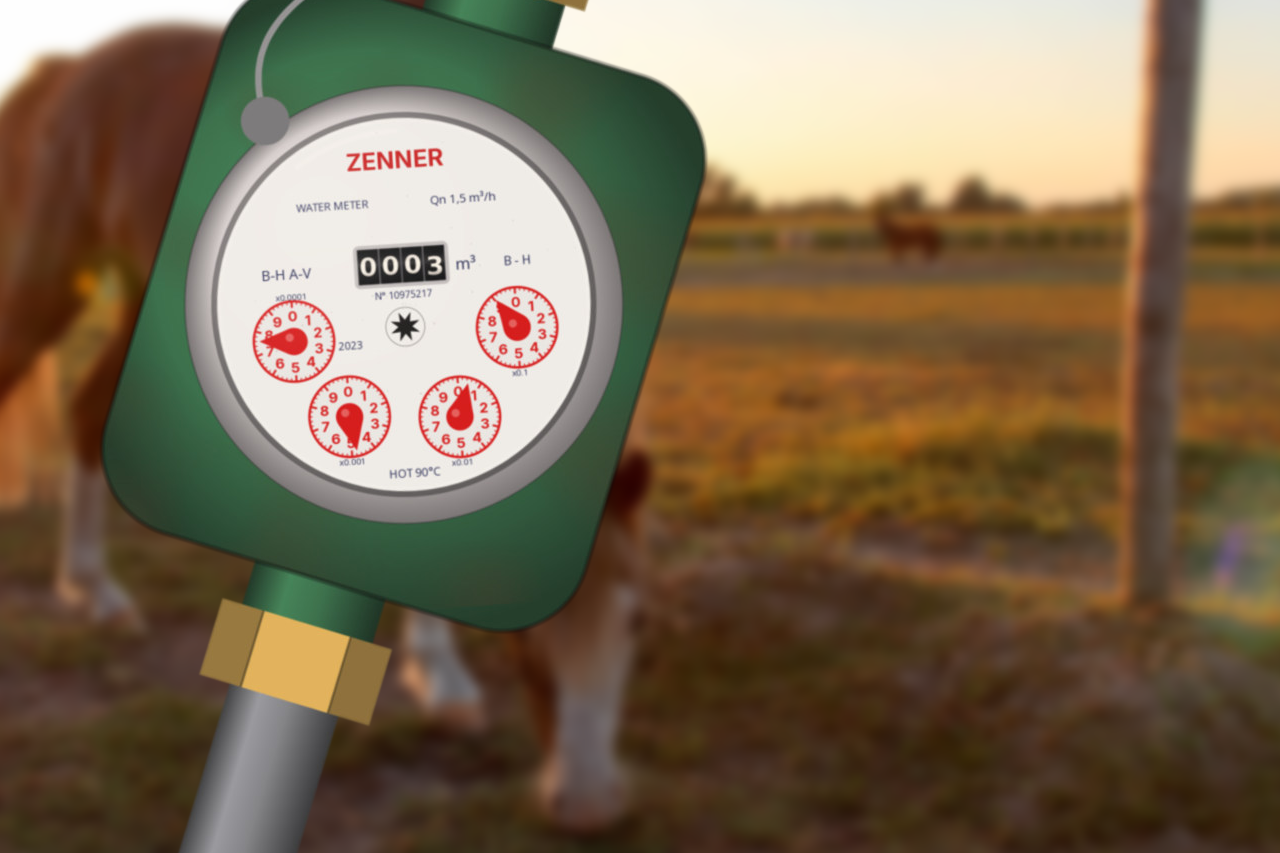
2.9047 m³
